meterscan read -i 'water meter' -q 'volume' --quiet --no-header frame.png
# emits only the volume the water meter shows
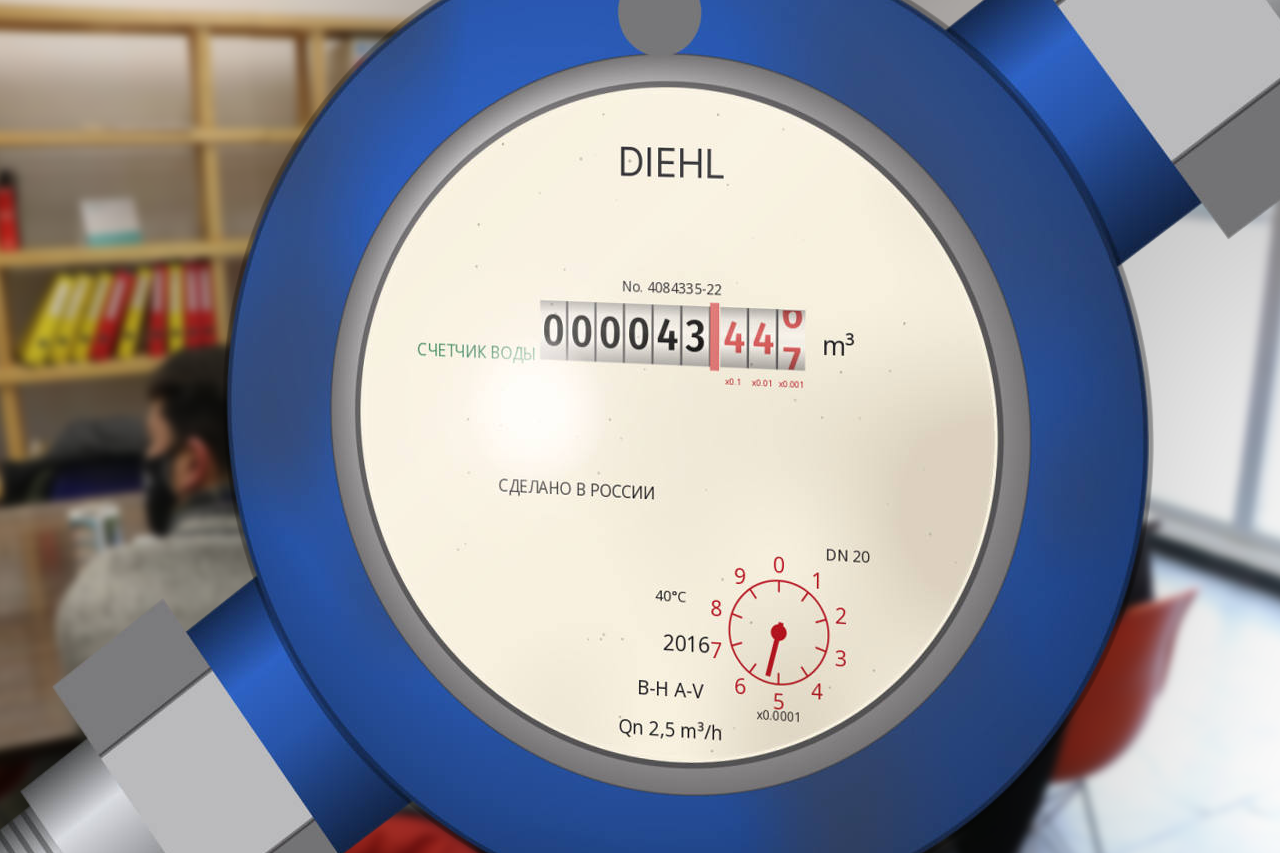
43.4465 m³
